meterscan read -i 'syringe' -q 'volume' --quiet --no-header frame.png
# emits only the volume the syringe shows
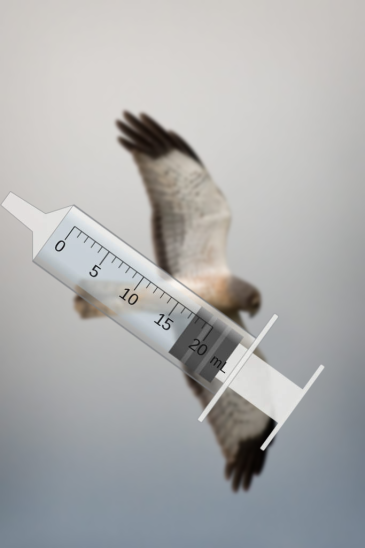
17.5 mL
